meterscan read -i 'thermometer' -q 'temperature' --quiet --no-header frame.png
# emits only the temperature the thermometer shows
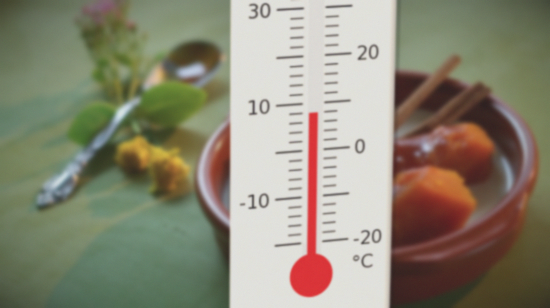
8 °C
